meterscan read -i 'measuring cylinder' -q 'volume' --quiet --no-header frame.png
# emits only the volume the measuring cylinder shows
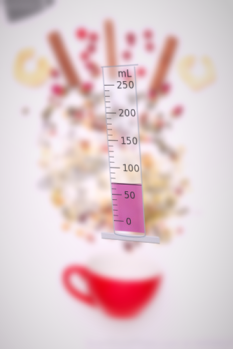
70 mL
